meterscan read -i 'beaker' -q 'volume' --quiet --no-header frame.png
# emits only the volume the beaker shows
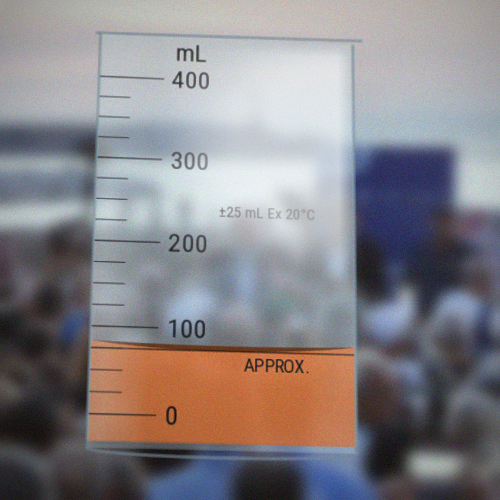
75 mL
